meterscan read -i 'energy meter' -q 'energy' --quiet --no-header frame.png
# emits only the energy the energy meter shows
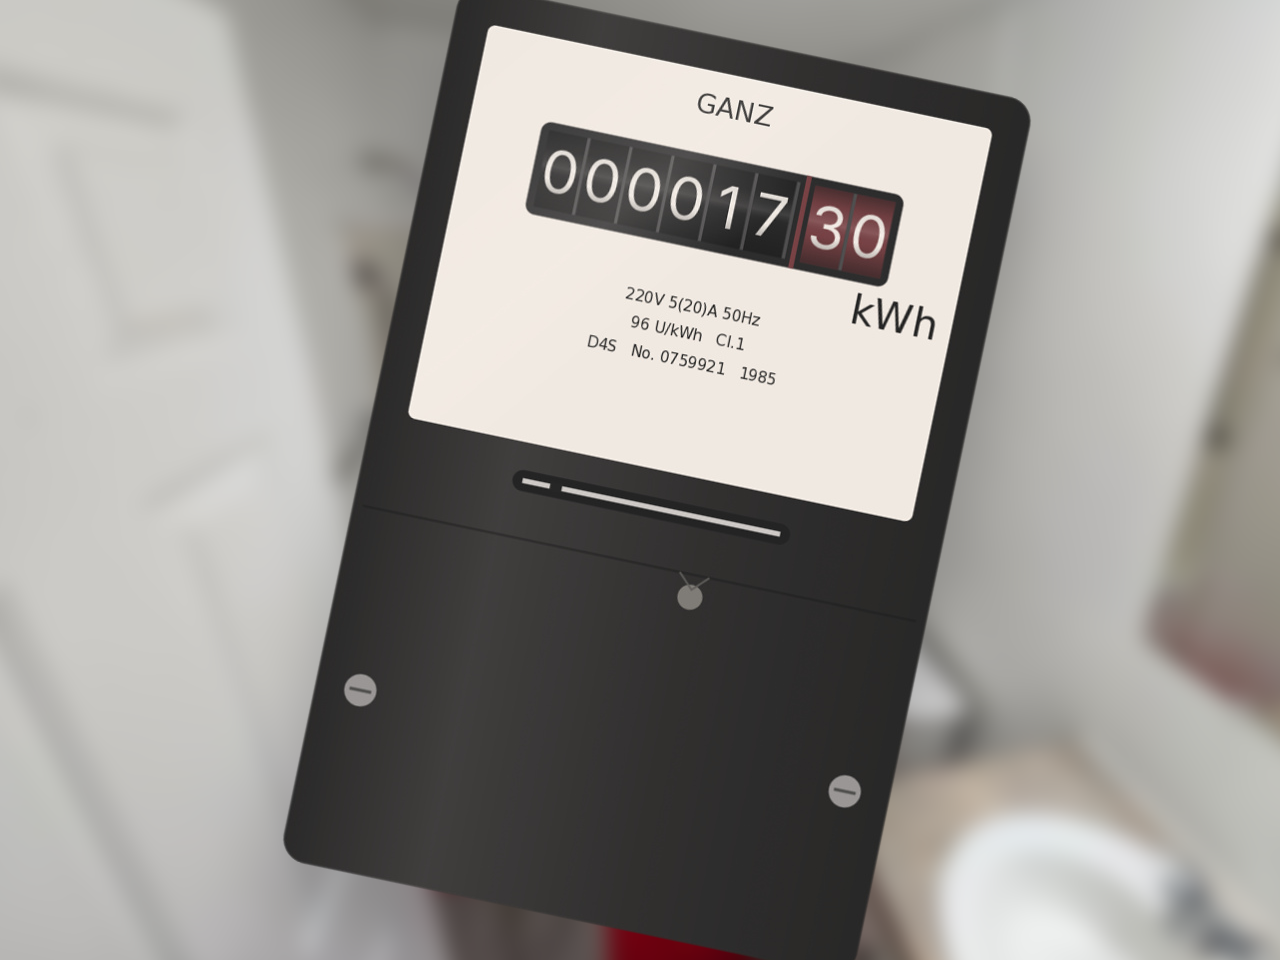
17.30 kWh
